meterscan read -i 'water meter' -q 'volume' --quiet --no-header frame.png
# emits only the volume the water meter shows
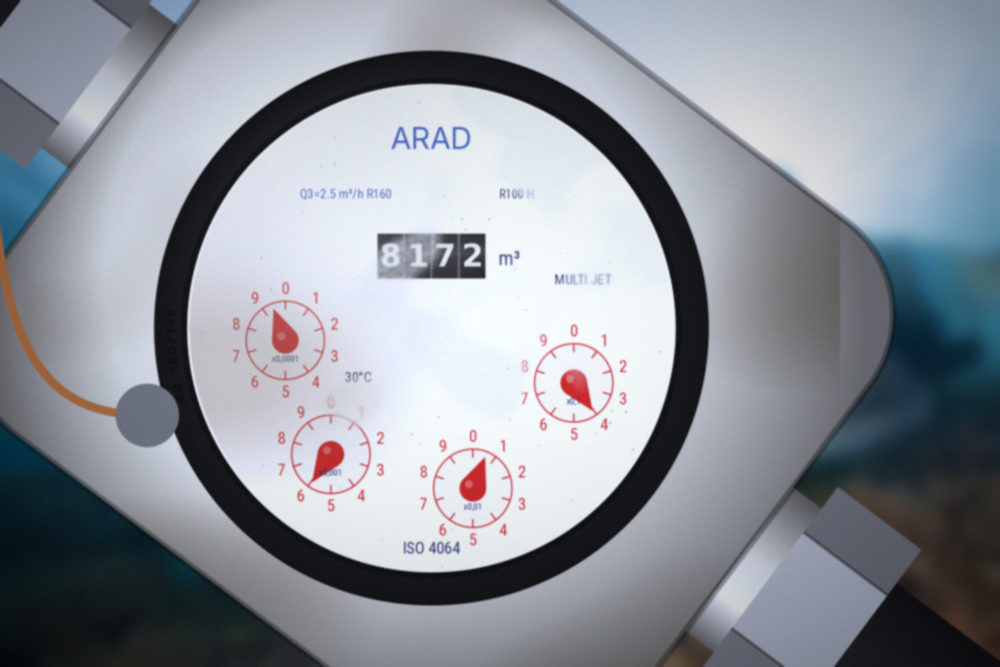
8172.4059 m³
